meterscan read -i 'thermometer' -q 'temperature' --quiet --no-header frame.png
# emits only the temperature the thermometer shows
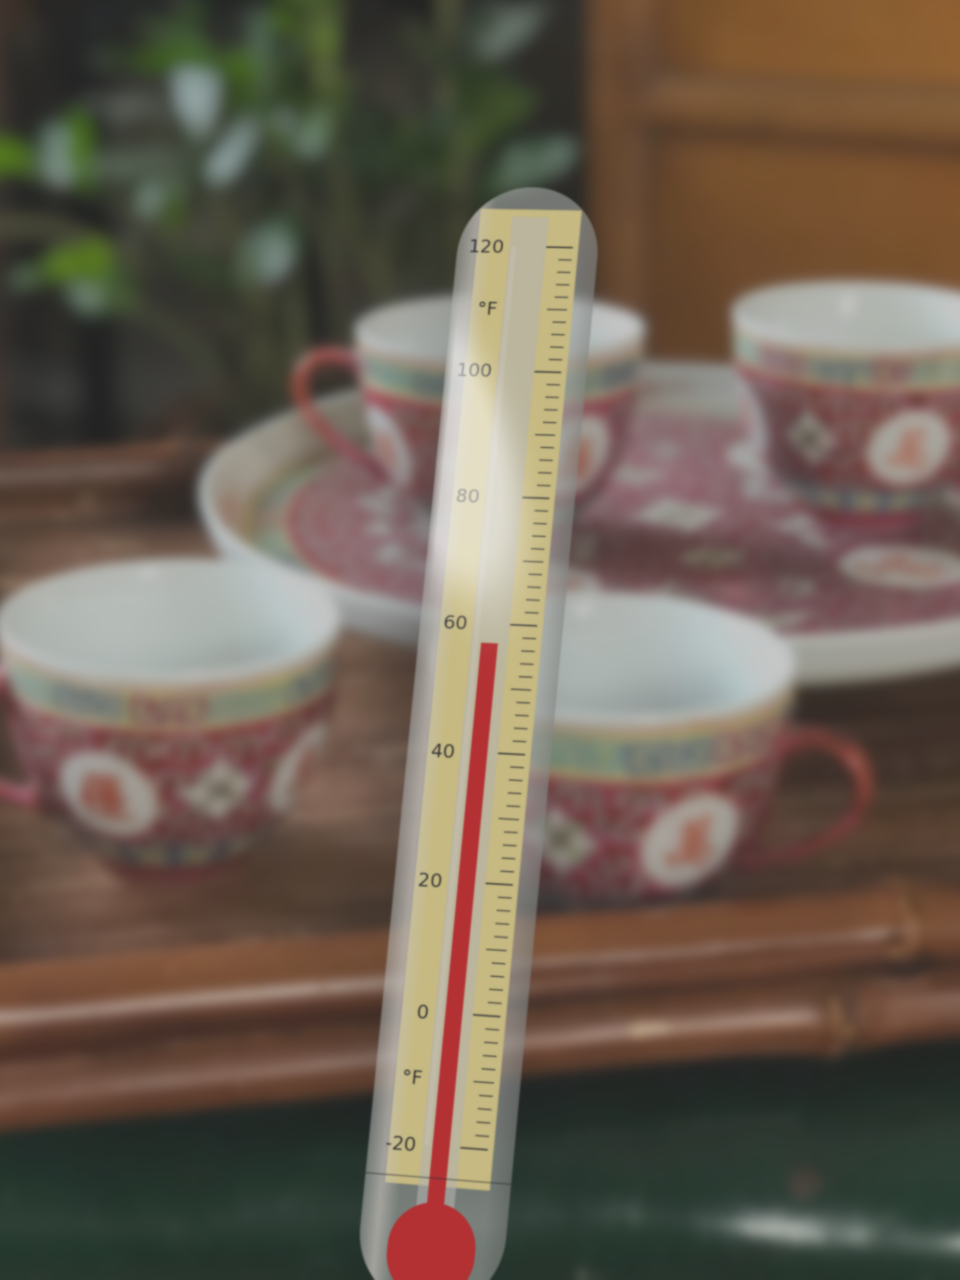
57 °F
